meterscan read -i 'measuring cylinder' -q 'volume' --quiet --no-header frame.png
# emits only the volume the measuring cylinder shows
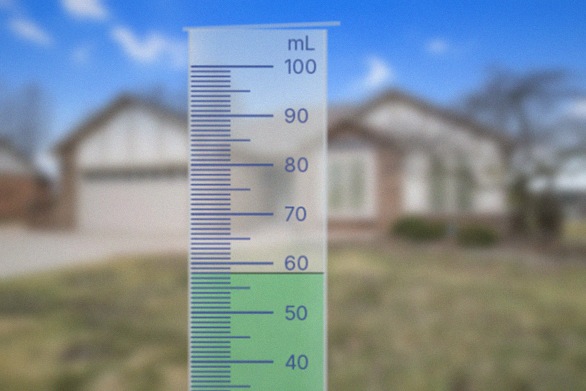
58 mL
